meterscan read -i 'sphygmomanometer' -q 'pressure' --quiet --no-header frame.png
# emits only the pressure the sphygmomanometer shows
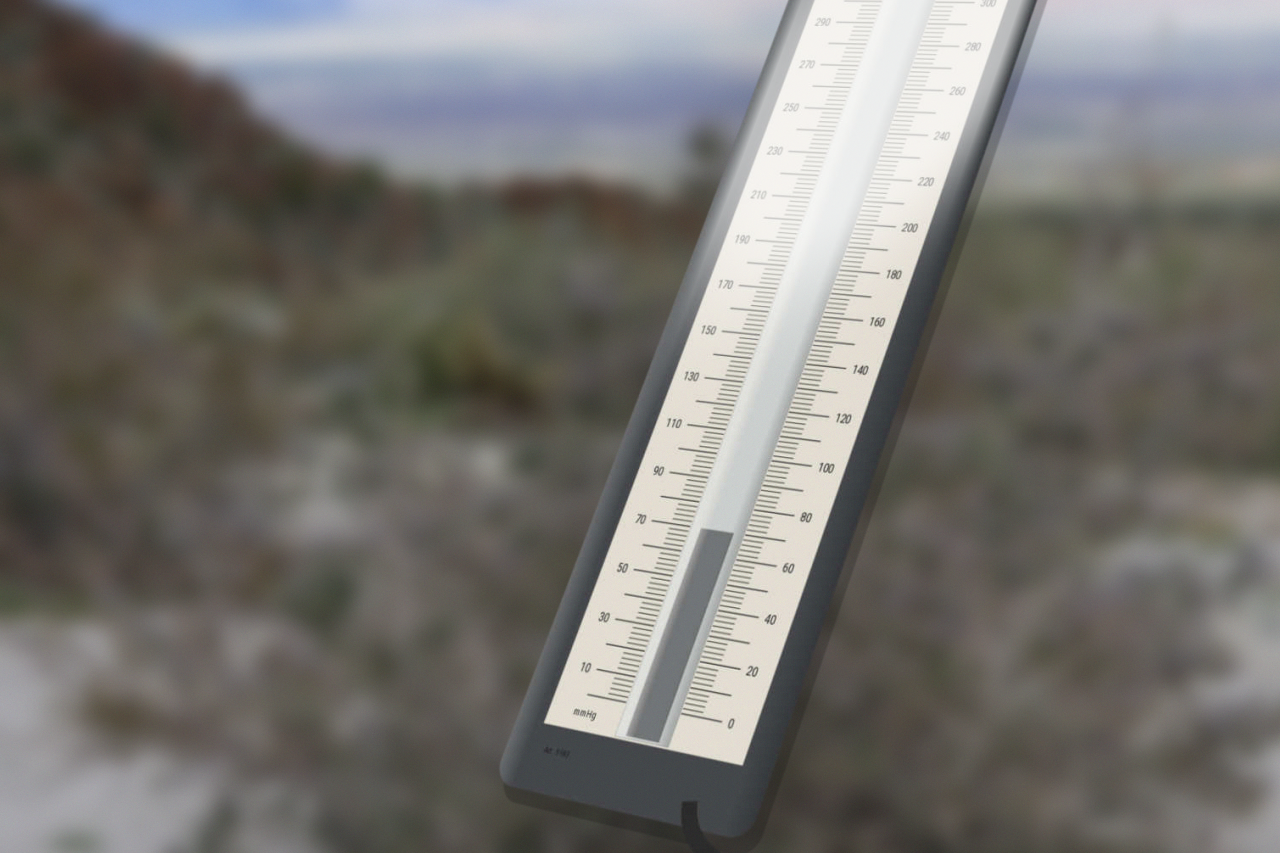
70 mmHg
